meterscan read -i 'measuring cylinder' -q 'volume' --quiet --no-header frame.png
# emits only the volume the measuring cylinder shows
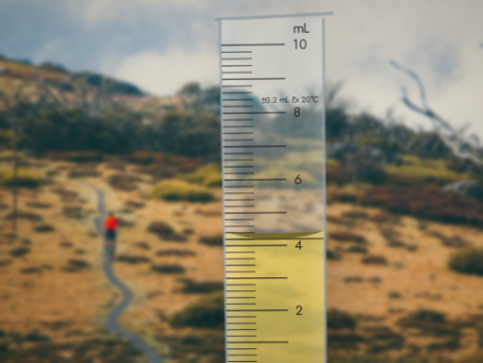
4.2 mL
